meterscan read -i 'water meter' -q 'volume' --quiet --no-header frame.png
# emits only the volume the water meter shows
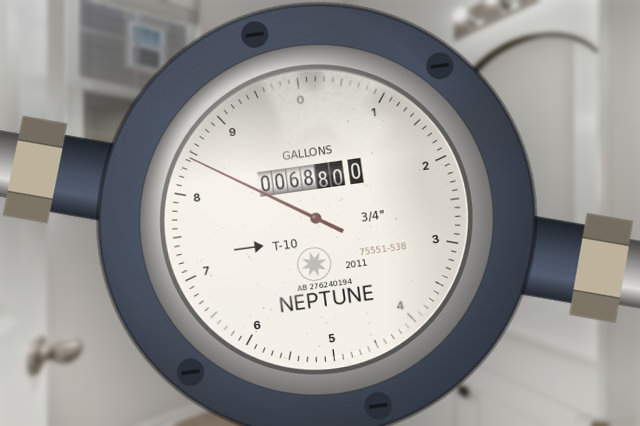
68798.4 gal
